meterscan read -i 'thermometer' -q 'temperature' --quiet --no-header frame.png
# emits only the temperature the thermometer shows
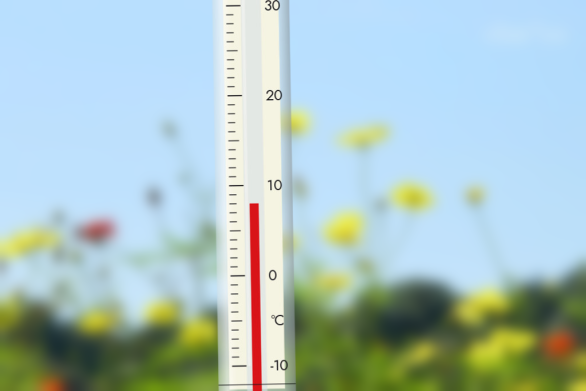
8 °C
